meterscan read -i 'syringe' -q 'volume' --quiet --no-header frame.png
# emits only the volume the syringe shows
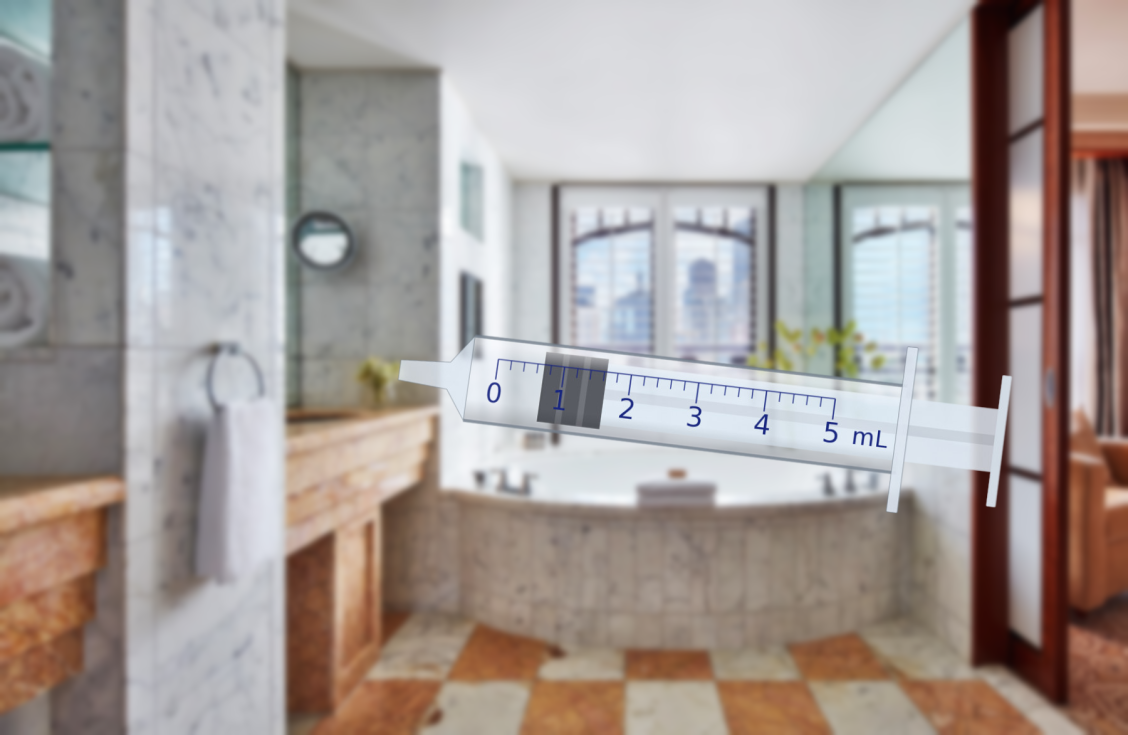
0.7 mL
